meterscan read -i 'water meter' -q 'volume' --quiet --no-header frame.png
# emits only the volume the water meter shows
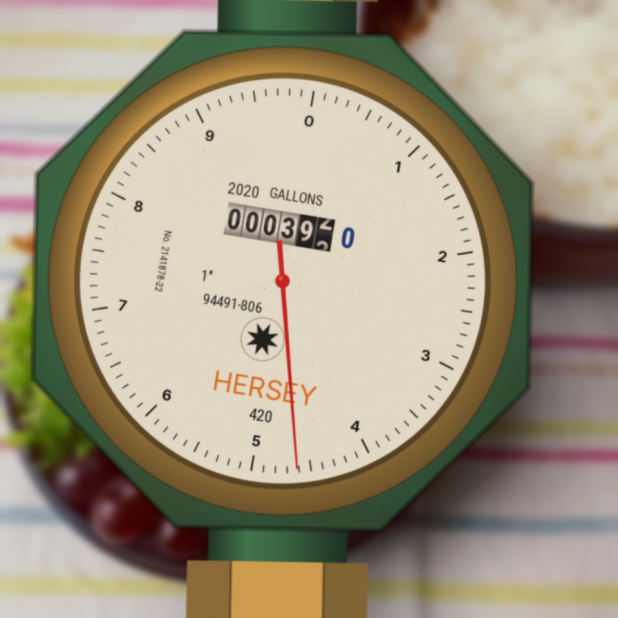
3924.6 gal
